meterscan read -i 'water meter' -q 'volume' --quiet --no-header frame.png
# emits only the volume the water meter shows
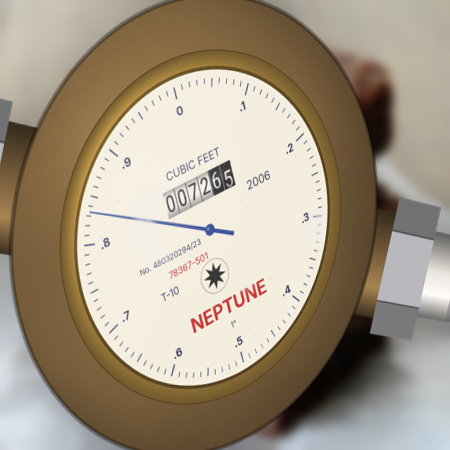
7264.83 ft³
